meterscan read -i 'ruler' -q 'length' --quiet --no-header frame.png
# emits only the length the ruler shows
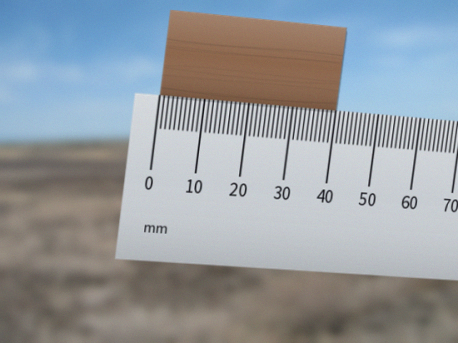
40 mm
